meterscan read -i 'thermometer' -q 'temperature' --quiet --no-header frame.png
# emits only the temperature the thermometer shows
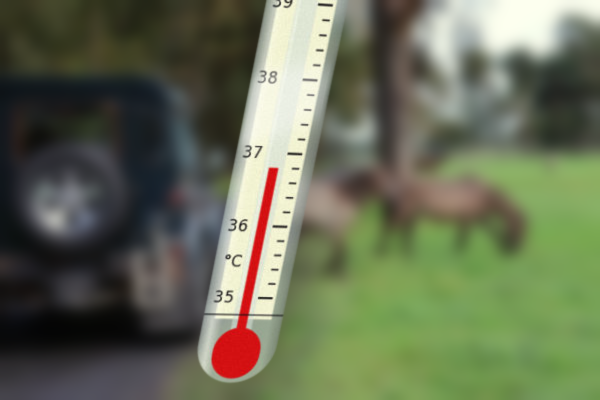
36.8 °C
